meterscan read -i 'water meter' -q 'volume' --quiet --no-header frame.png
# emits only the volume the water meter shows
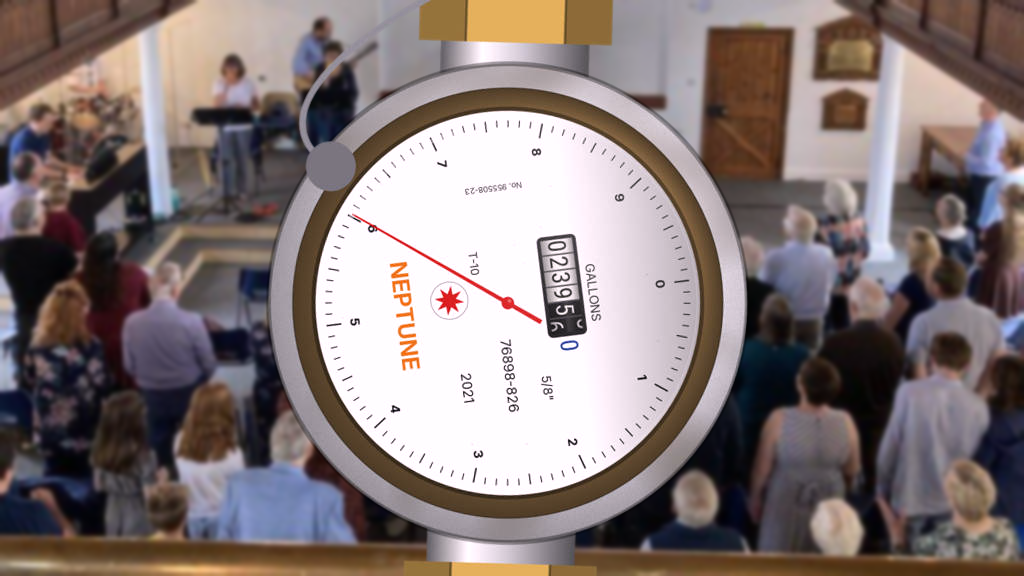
239556.0 gal
